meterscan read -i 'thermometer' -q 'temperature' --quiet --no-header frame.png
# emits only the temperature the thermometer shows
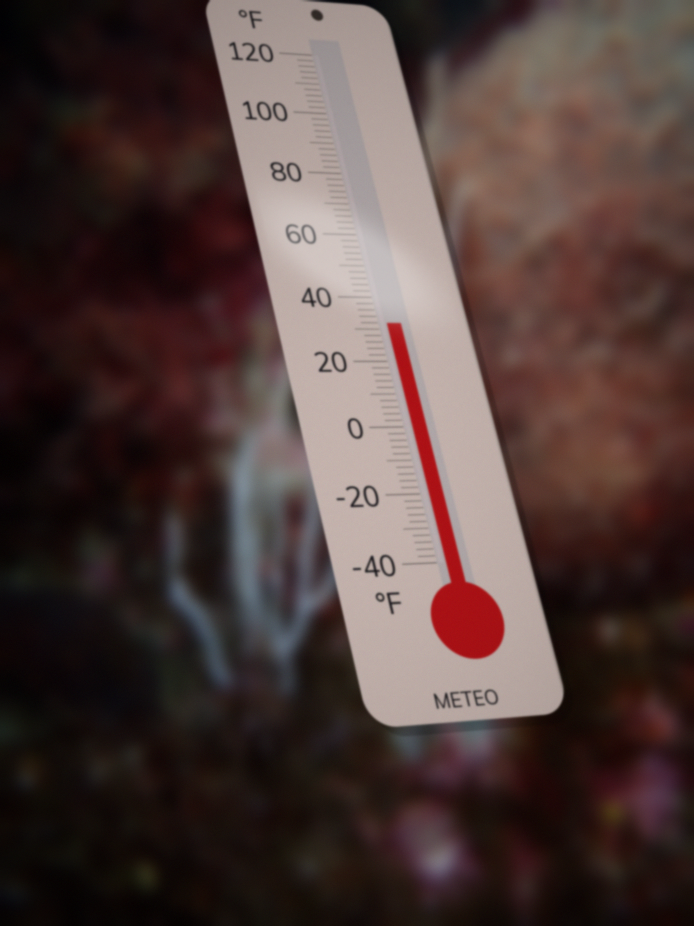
32 °F
